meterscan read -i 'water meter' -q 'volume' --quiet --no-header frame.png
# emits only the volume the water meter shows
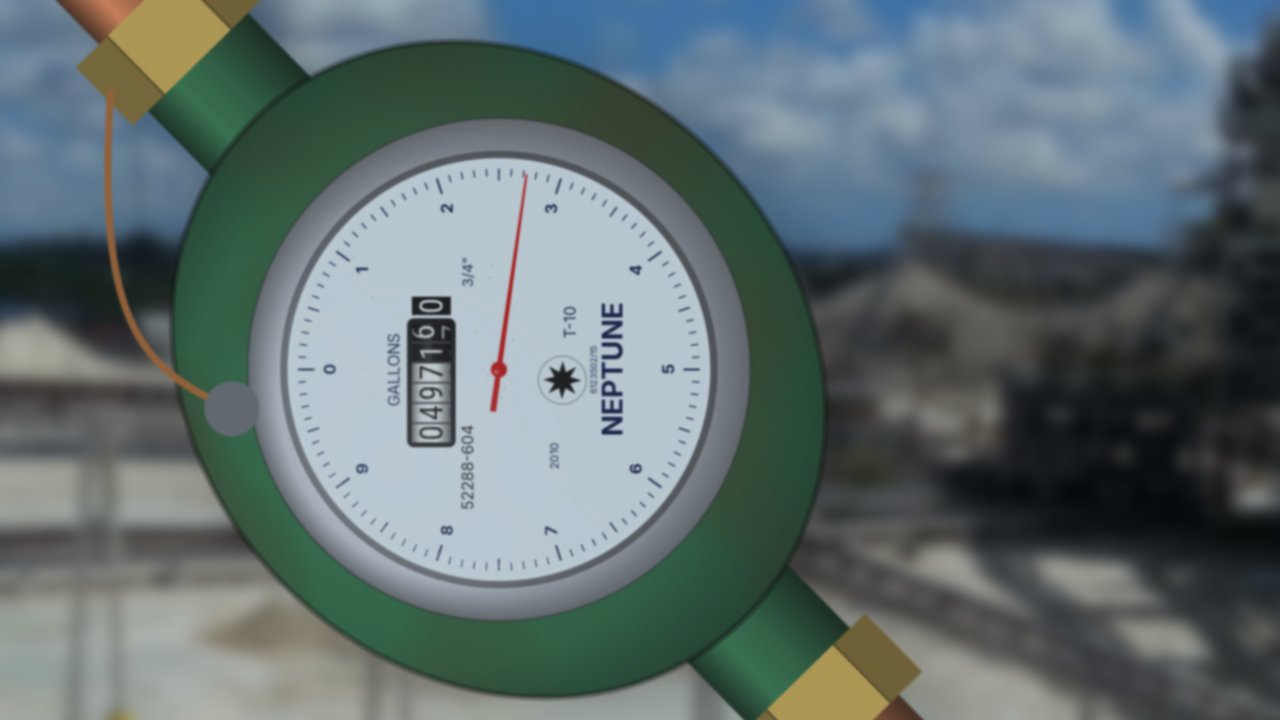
497162.7 gal
